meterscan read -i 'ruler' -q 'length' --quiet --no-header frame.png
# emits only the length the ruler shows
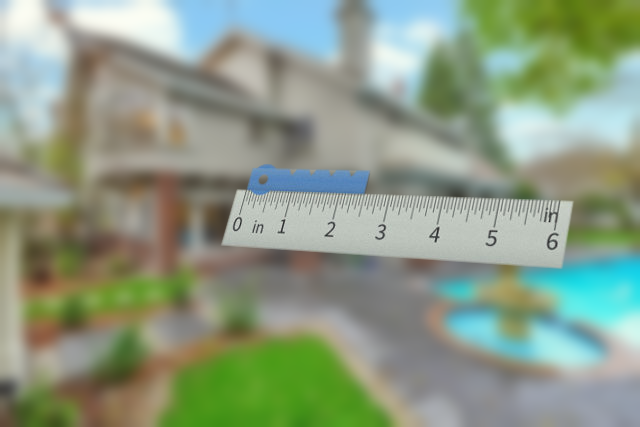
2.5 in
